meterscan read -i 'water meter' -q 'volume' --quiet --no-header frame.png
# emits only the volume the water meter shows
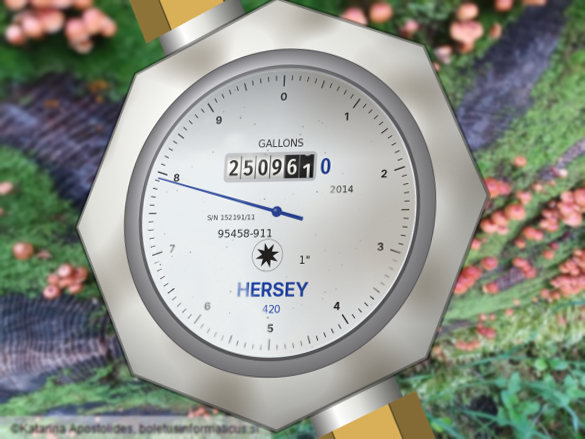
2509607.9 gal
